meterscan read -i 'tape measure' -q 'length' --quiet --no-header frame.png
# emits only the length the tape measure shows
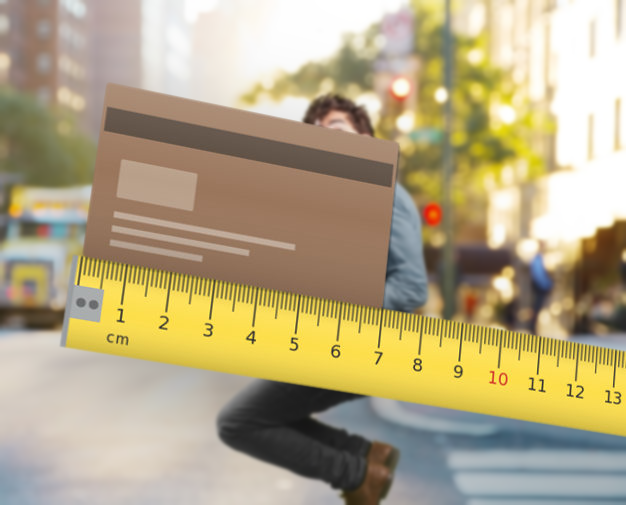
7 cm
